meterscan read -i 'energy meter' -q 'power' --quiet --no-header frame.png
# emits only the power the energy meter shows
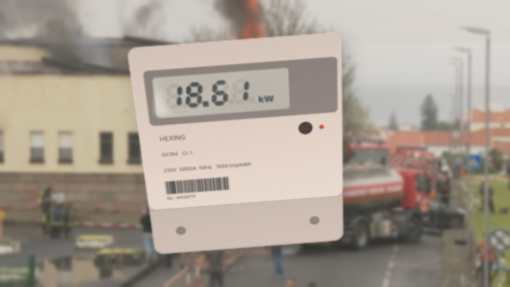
18.61 kW
